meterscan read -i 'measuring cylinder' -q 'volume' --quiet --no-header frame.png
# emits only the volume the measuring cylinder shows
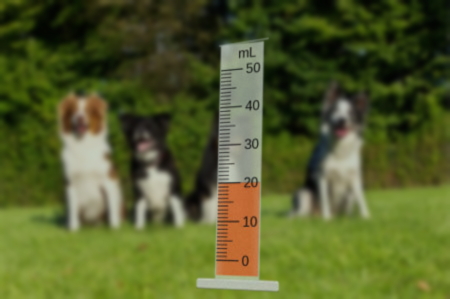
20 mL
